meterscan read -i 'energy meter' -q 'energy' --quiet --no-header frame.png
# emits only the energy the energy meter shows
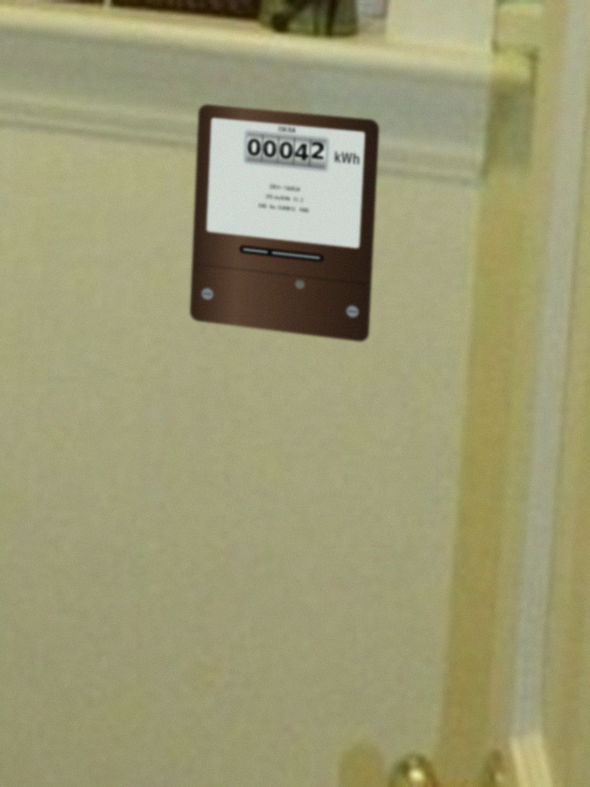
42 kWh
